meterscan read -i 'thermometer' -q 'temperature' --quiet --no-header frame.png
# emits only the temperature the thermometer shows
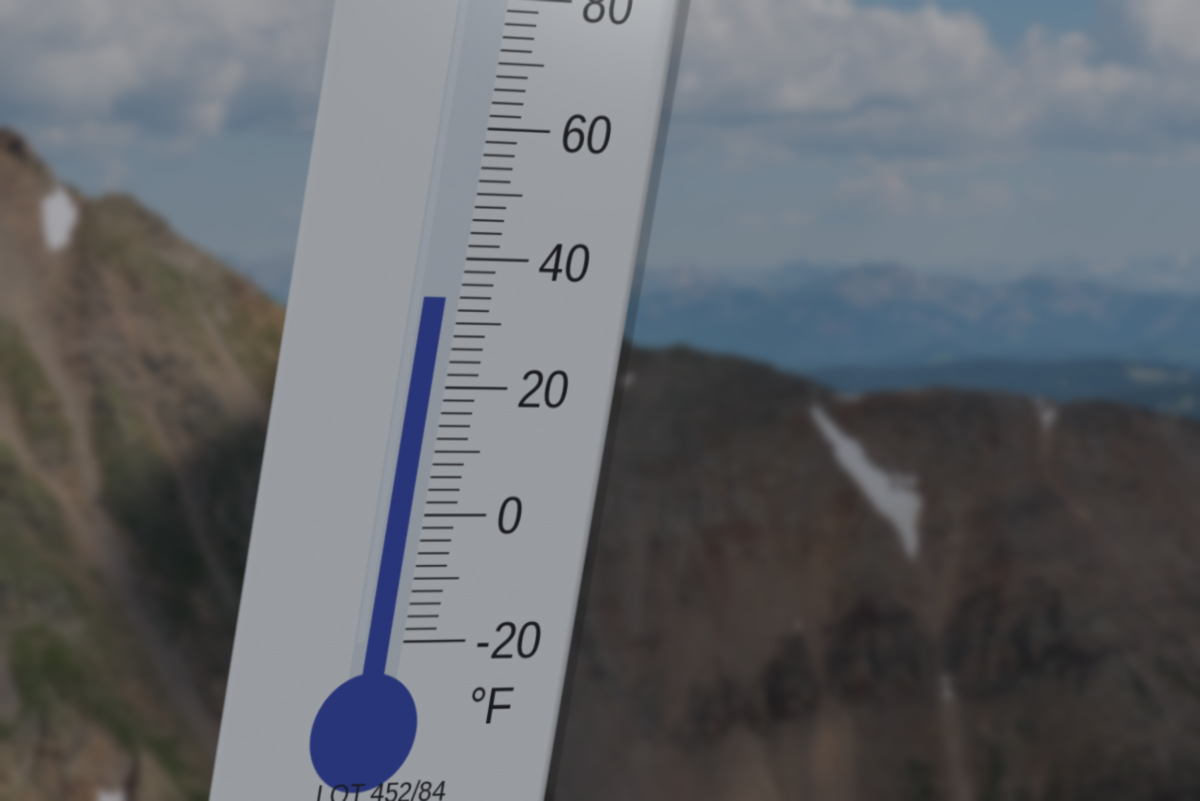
34 °F
